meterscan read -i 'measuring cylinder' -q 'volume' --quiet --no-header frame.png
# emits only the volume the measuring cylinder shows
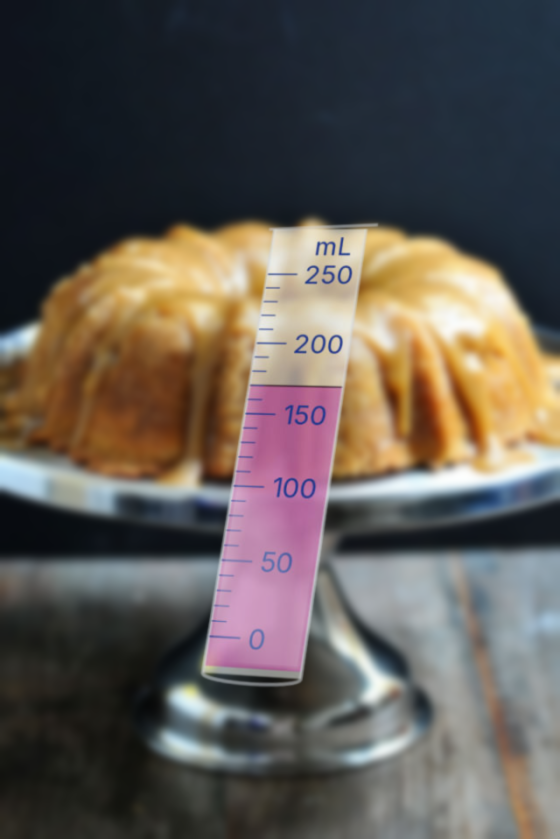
170 mL
